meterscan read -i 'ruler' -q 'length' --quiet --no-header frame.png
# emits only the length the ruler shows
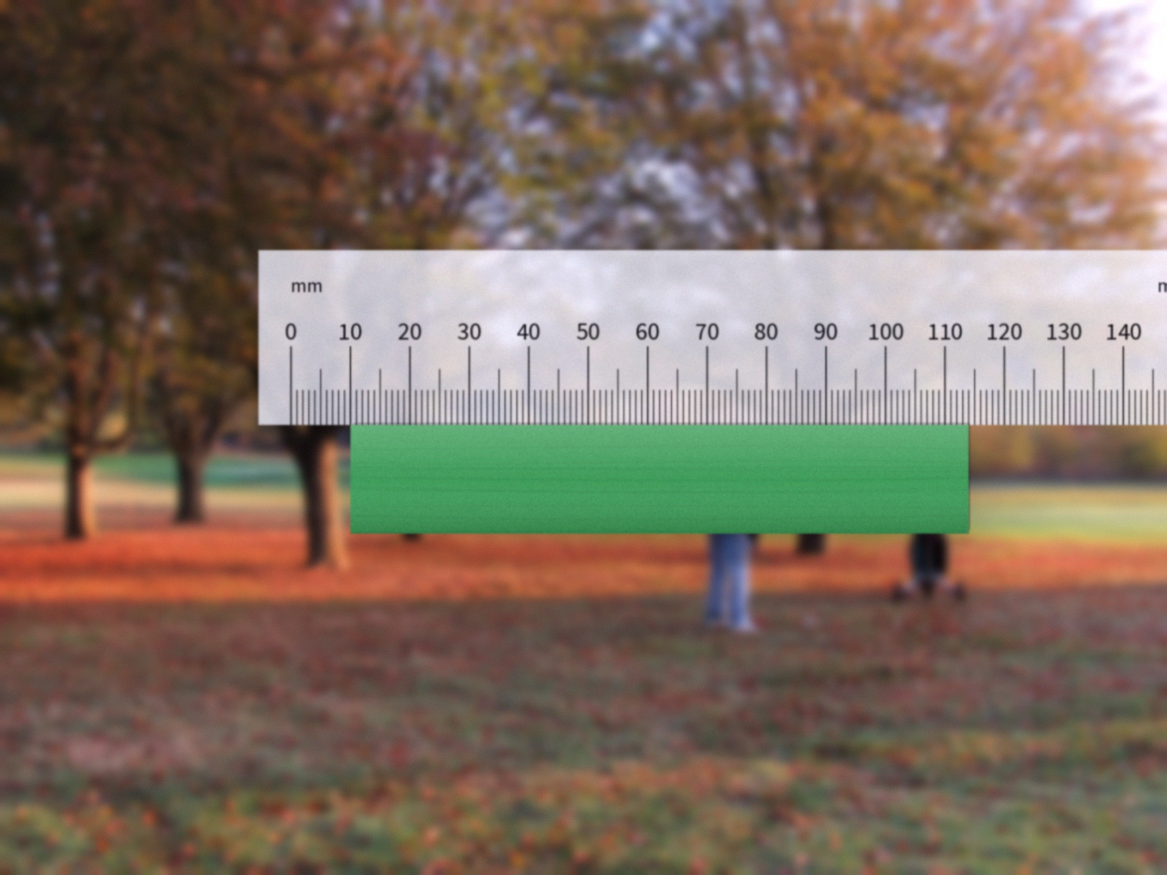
104 mm
